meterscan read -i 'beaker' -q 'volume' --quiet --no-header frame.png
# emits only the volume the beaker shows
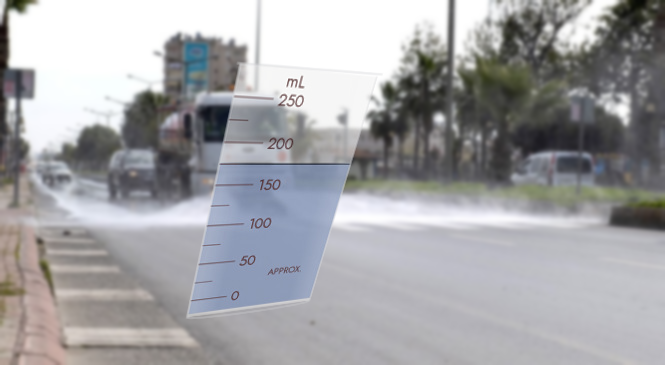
175 mL
